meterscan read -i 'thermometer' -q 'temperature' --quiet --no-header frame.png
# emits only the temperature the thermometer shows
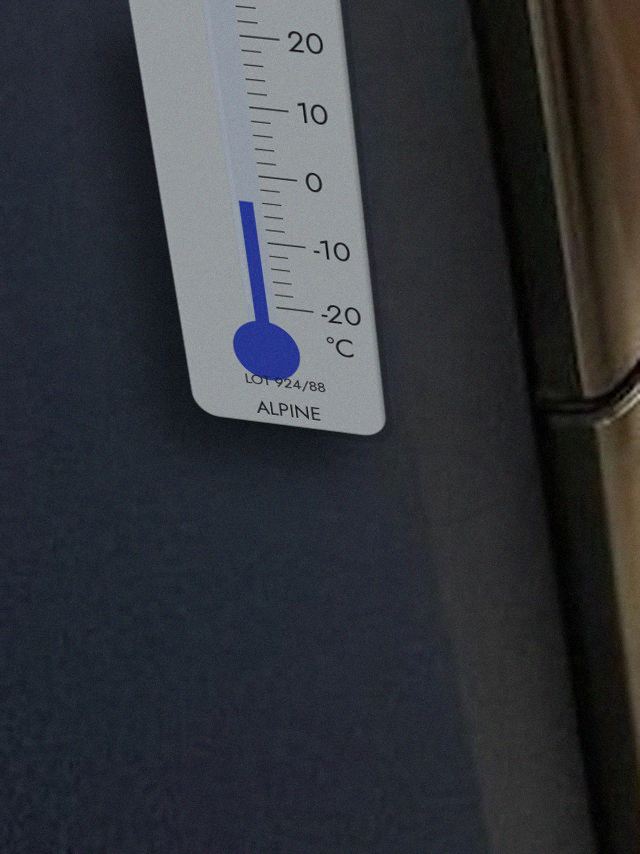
-4 °C
